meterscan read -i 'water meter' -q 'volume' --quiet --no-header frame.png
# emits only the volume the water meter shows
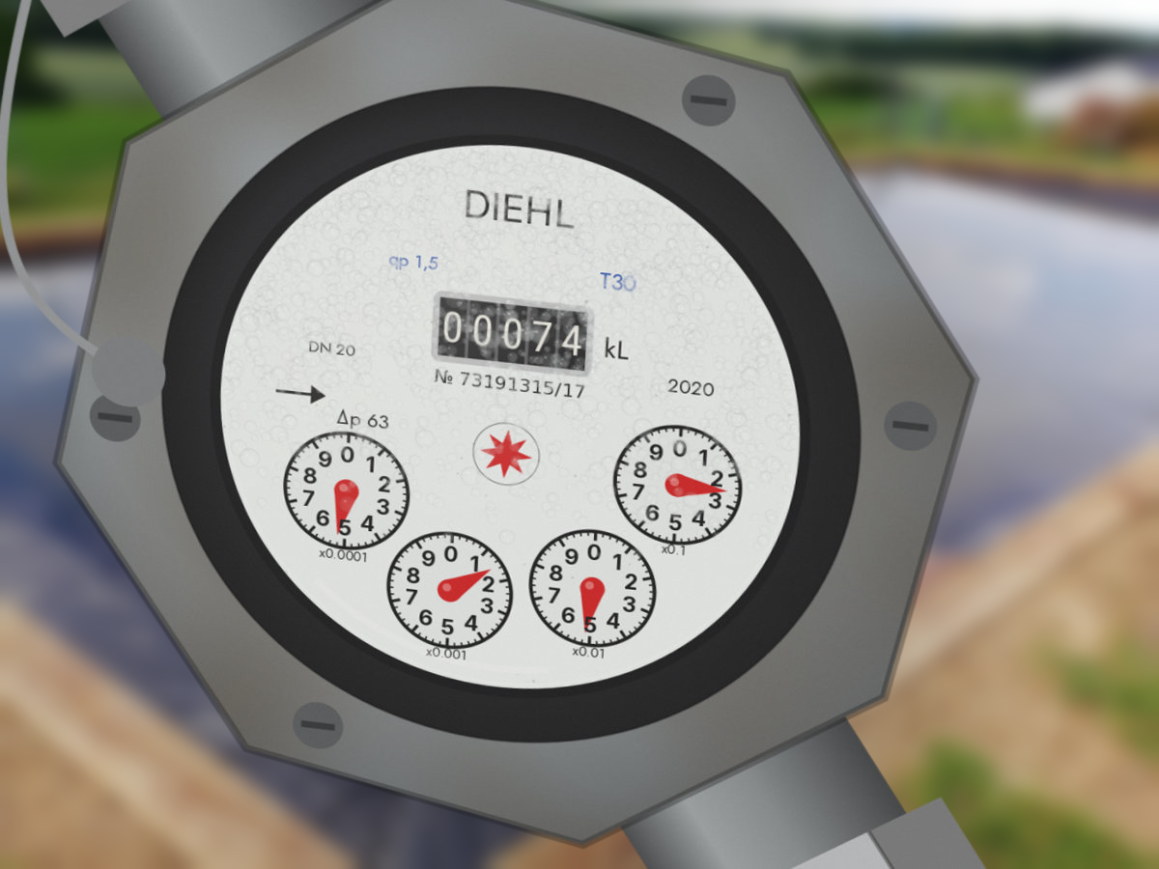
74.2515 kL
